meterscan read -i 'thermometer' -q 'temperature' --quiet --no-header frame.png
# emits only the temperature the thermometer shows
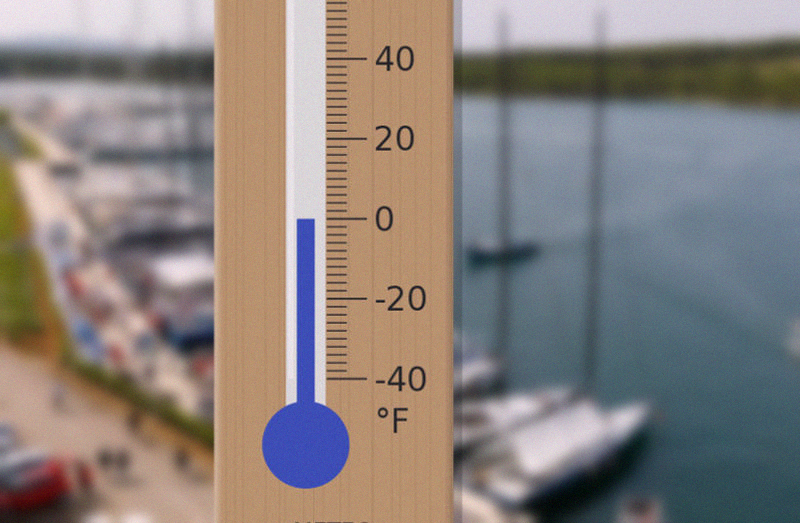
0 °F
